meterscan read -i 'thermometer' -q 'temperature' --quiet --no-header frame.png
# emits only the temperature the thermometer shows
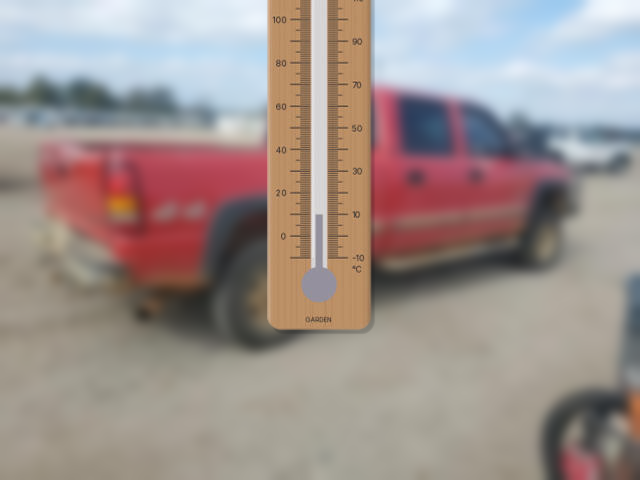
10 °C
